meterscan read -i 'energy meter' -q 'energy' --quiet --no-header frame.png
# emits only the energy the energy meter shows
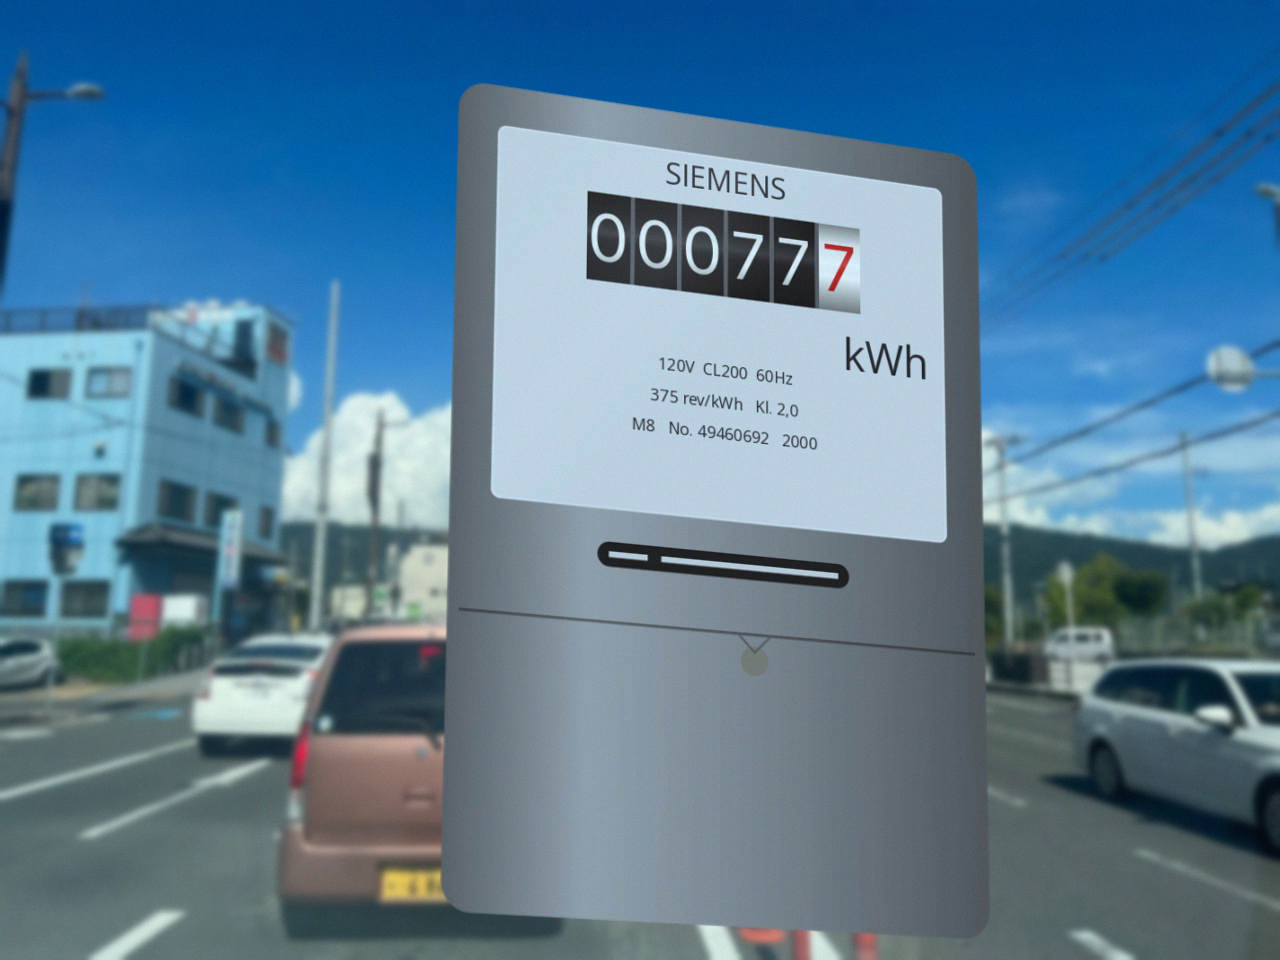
77.7 kWh
